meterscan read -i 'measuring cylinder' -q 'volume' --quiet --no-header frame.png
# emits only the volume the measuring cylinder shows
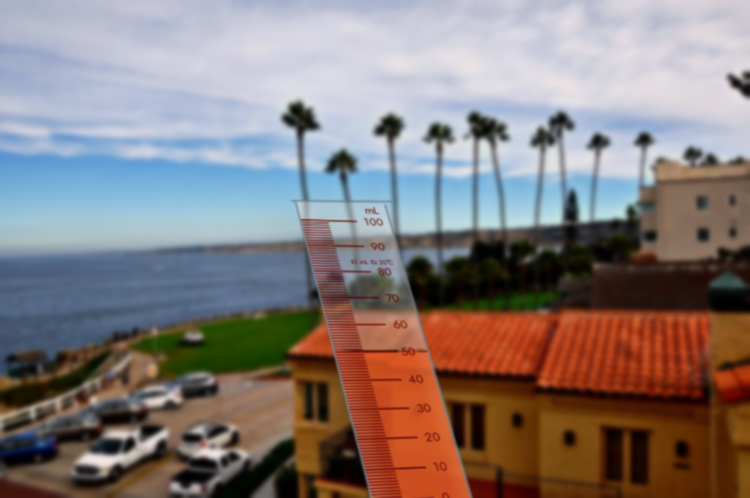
50 mL
